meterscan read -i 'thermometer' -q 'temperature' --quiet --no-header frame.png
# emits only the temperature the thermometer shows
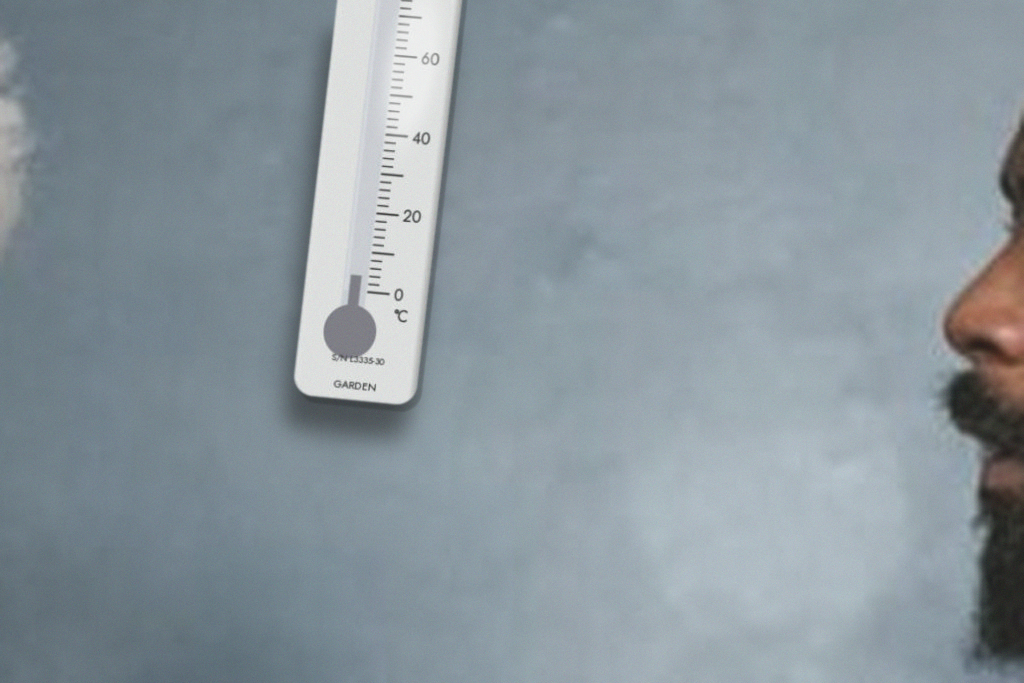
4 °C
